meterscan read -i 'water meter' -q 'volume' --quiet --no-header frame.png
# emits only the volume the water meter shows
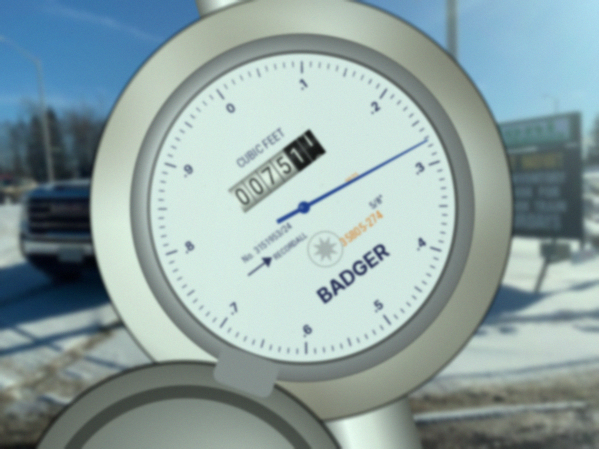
7511.27 ft³
